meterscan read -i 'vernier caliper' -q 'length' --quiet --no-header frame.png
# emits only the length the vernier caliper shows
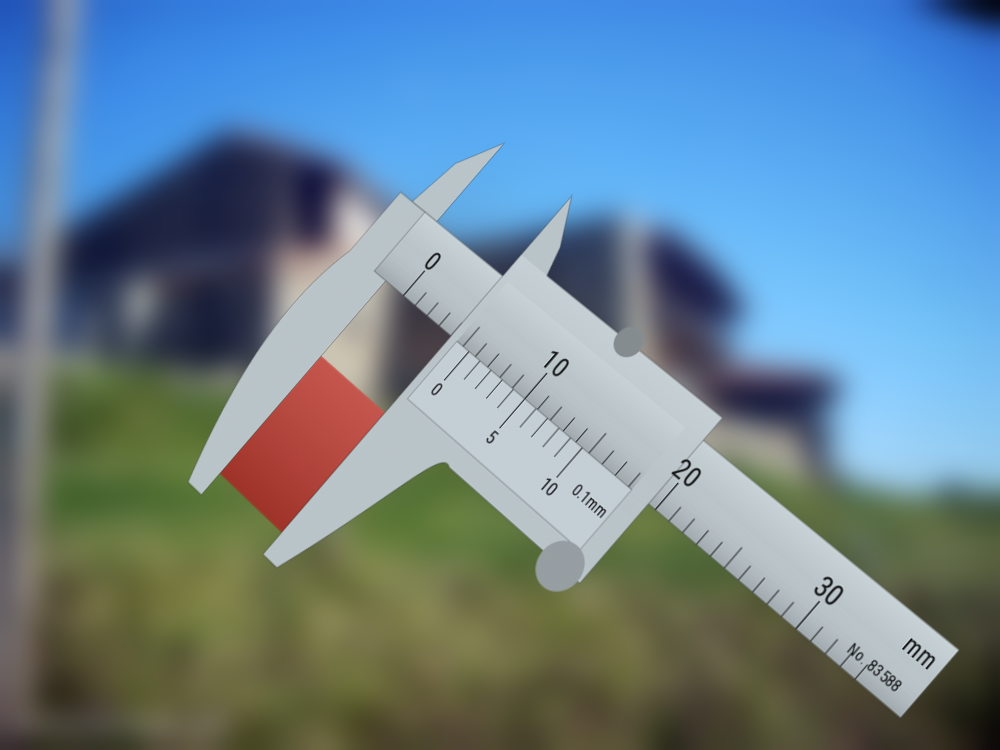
5.5 mm
